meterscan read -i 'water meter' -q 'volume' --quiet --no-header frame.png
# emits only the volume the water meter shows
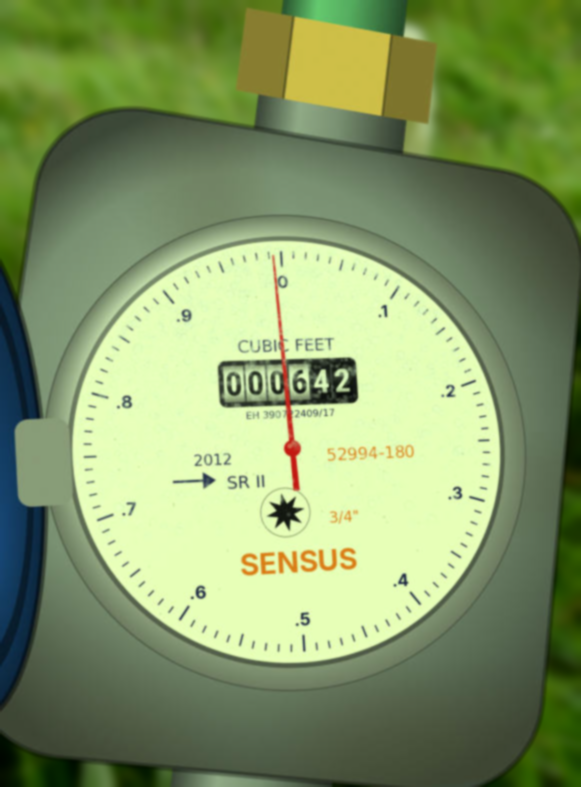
641.99 ft³
